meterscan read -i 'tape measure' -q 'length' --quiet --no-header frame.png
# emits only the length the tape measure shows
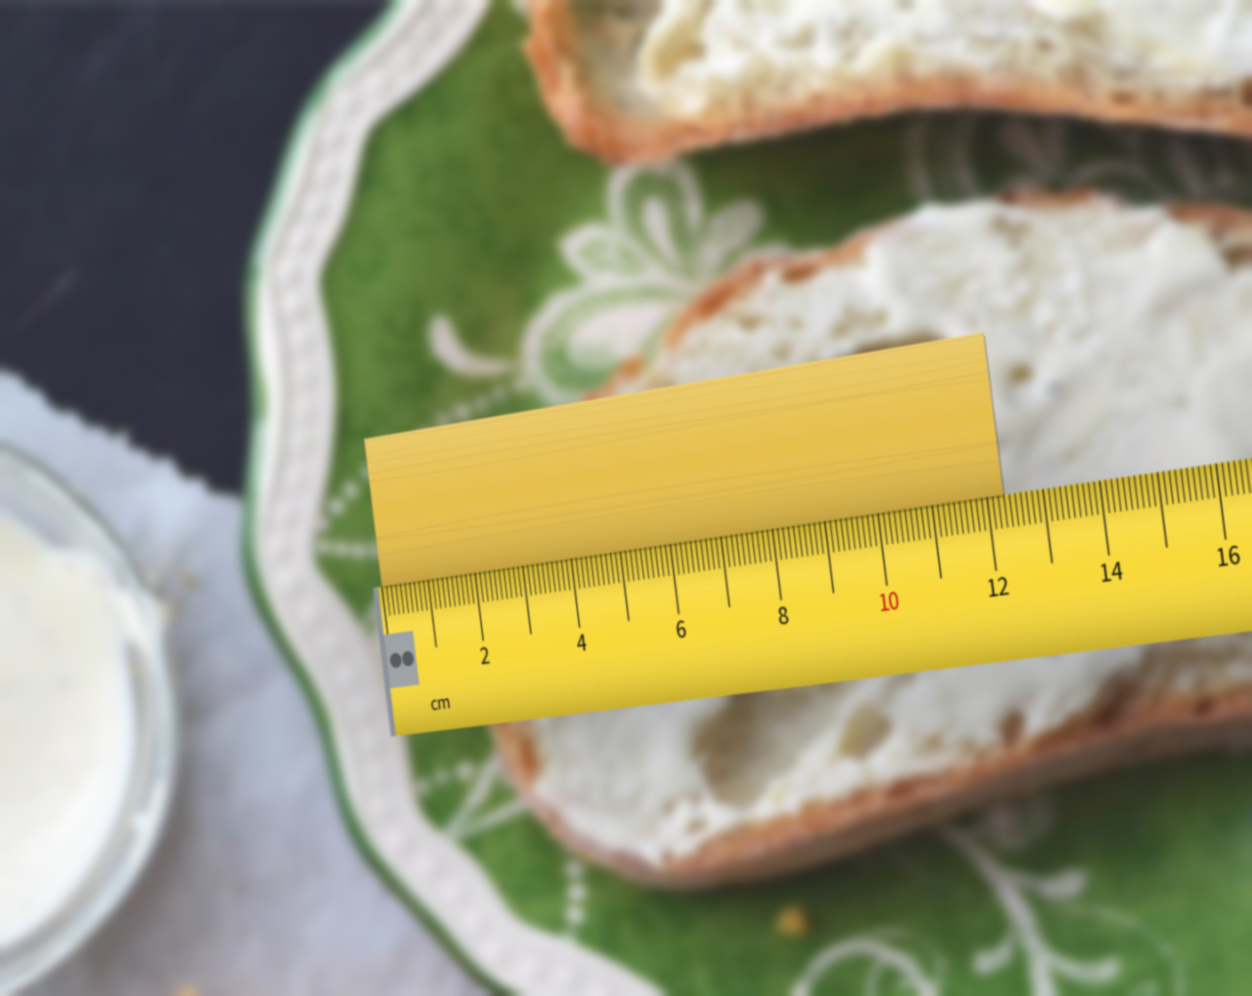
12.3 cm
